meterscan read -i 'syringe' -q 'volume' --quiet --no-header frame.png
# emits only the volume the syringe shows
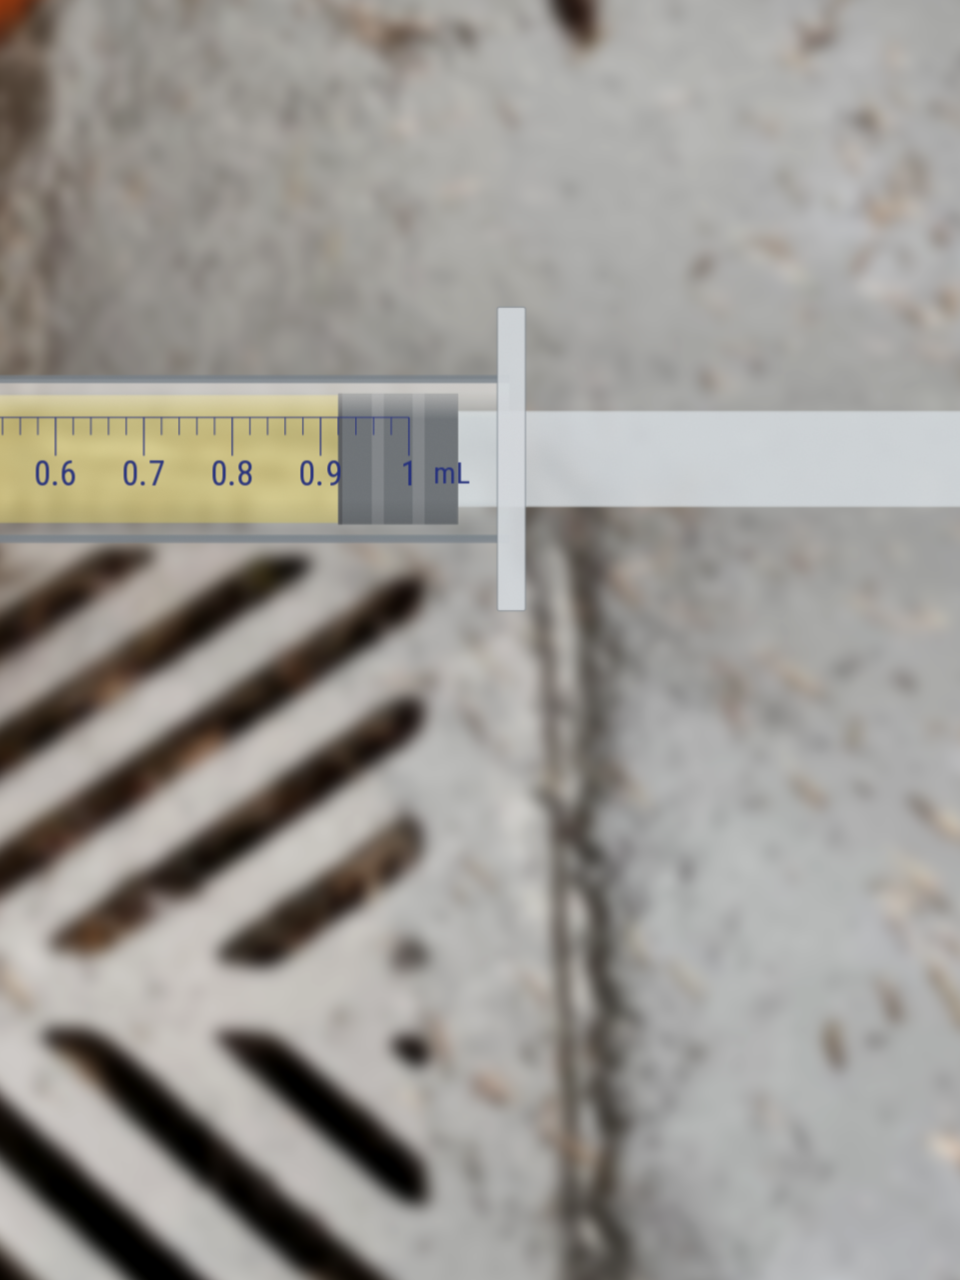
0.92 mL
